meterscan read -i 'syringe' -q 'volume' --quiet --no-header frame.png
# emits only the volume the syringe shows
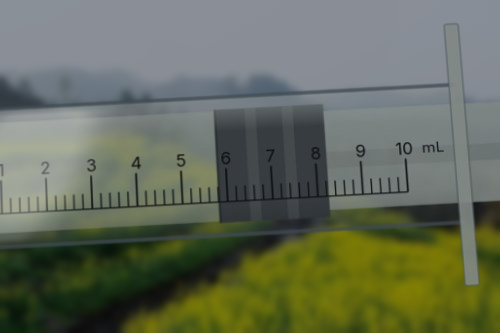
5.8 mL
